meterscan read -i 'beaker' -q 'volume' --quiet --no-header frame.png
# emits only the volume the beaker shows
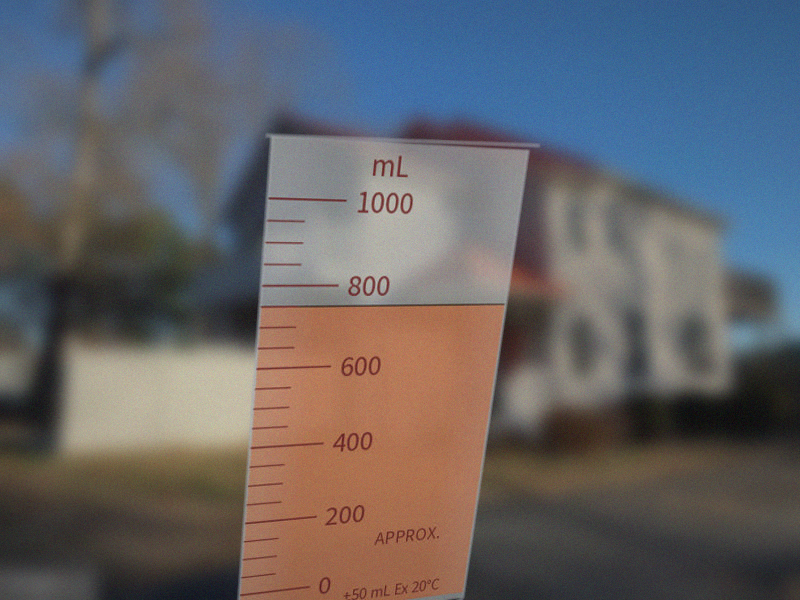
750 mL
